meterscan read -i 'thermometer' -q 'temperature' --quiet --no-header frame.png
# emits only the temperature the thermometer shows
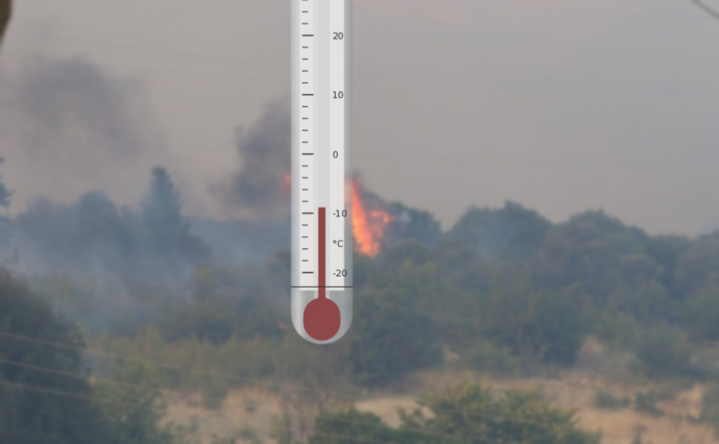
-9 °C
